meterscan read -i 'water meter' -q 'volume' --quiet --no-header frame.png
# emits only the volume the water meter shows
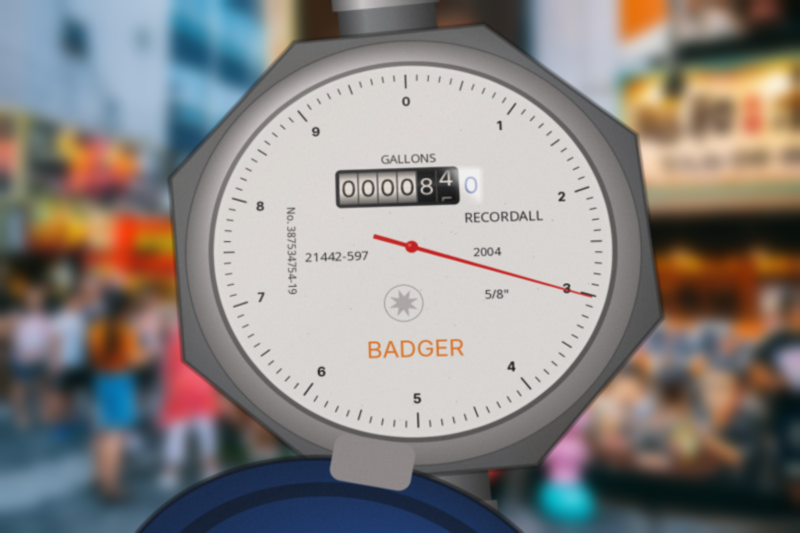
843.0 gal
